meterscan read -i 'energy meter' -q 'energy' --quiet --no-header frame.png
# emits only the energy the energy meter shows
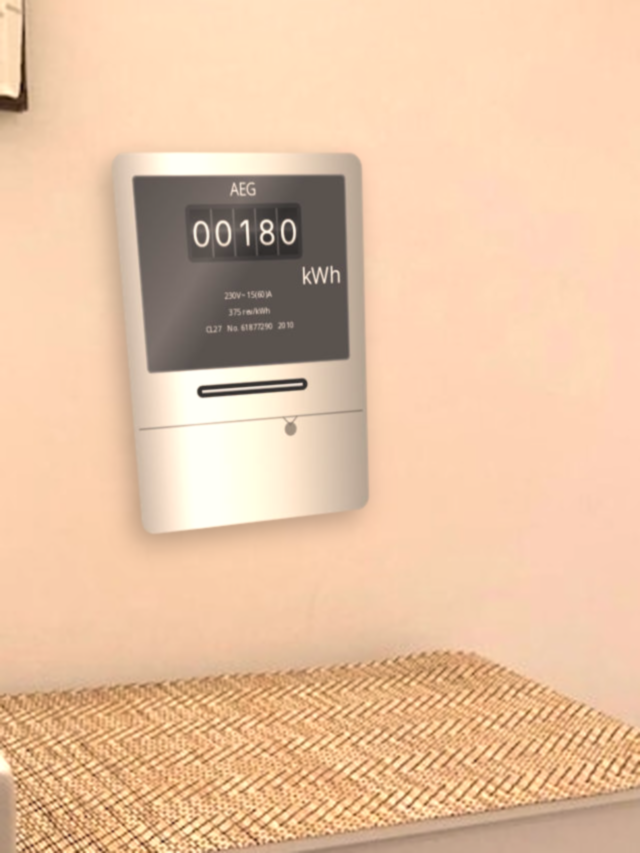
180 kWh
